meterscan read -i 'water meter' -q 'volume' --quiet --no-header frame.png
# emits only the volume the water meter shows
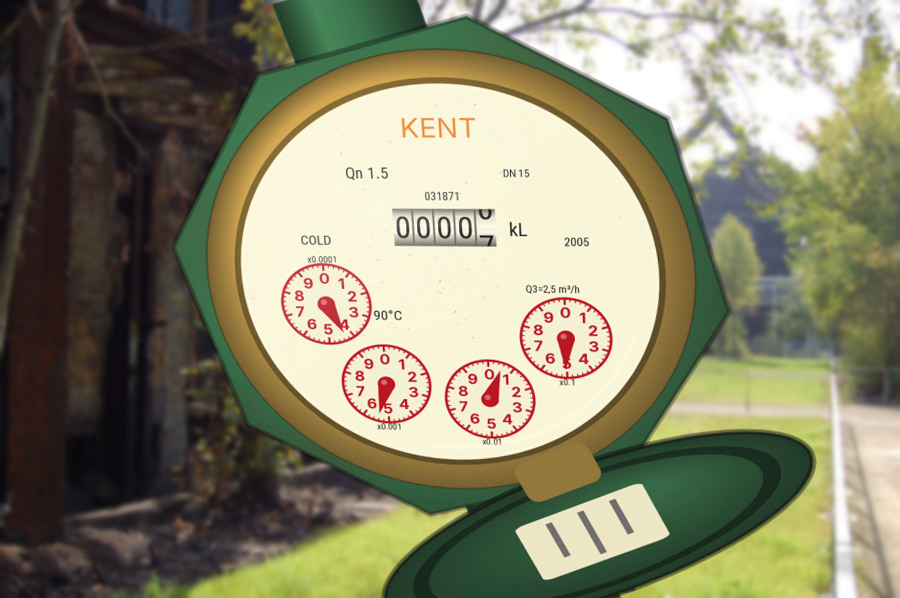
6.5054 kL
